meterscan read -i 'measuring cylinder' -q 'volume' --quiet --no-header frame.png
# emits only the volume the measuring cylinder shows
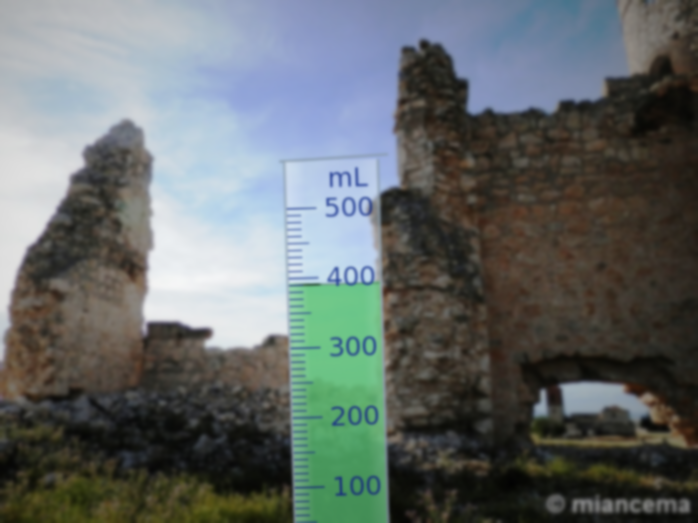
390 mL
